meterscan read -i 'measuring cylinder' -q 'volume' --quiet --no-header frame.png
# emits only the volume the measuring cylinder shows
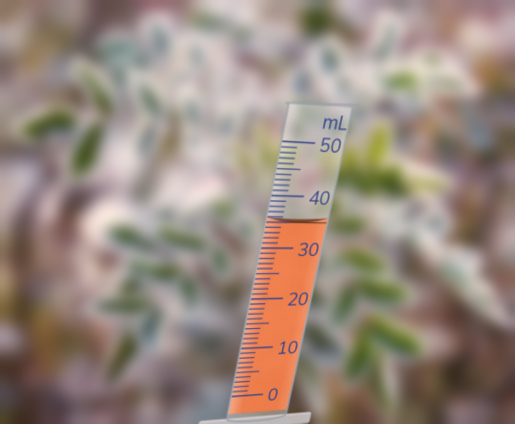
35 mL
